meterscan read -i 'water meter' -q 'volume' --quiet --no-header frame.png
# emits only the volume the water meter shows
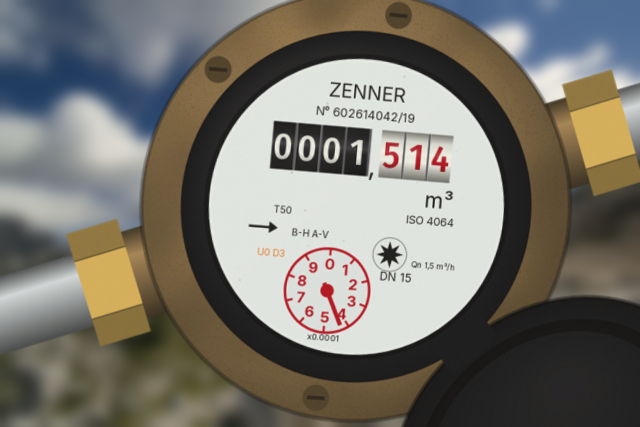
1.5144 m³
